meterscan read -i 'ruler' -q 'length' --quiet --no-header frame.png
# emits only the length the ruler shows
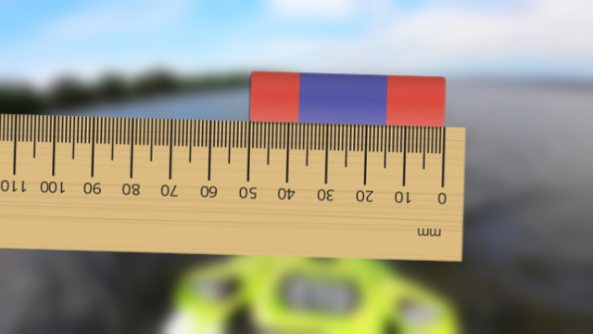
50 mm
